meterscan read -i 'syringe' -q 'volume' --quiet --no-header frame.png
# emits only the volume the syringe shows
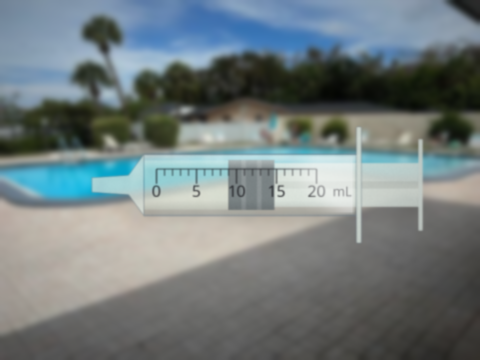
9 mL
